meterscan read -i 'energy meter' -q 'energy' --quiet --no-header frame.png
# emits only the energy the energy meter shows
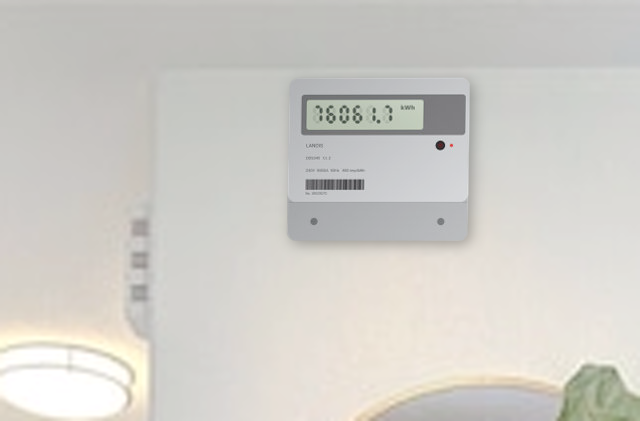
76061.7 kWh
